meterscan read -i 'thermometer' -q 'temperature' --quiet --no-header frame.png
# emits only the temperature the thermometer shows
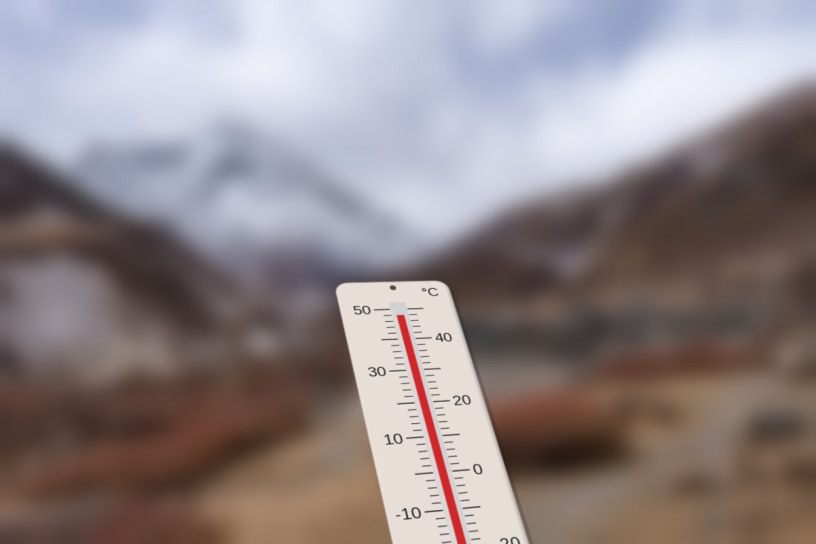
48 °C
